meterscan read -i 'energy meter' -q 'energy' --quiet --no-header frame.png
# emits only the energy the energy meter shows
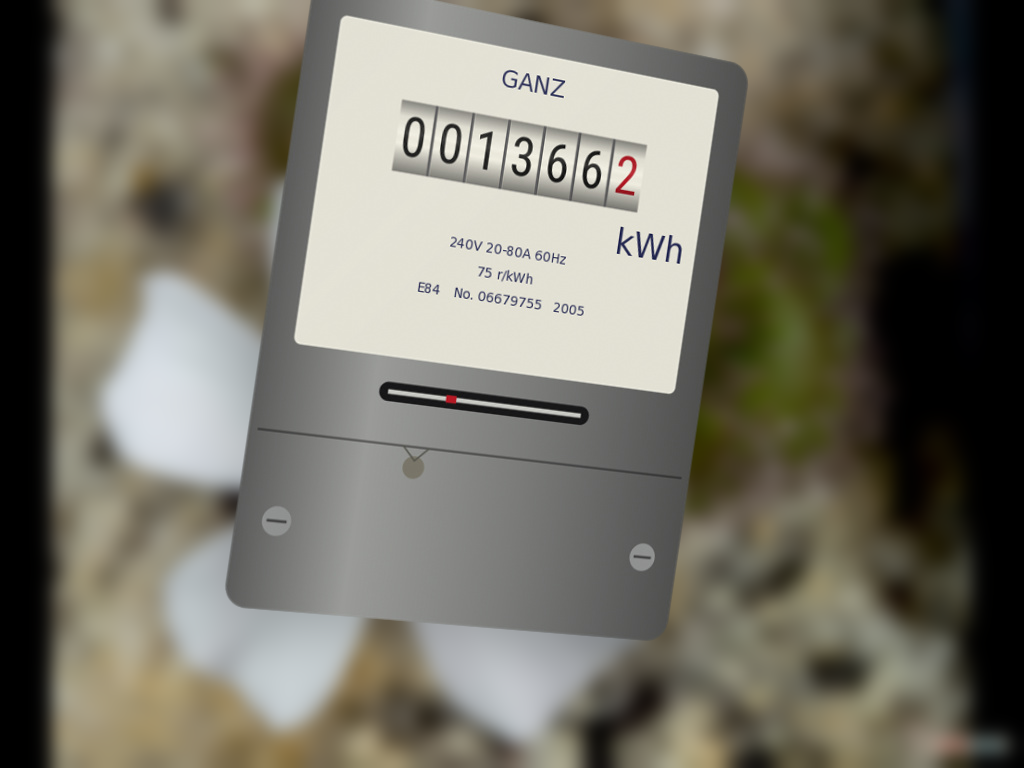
1366.2 kWh
